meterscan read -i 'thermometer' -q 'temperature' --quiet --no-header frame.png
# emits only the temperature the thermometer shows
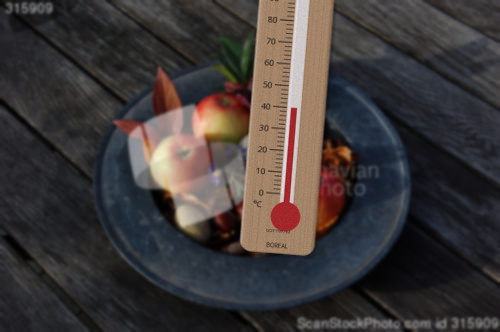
40 °C
